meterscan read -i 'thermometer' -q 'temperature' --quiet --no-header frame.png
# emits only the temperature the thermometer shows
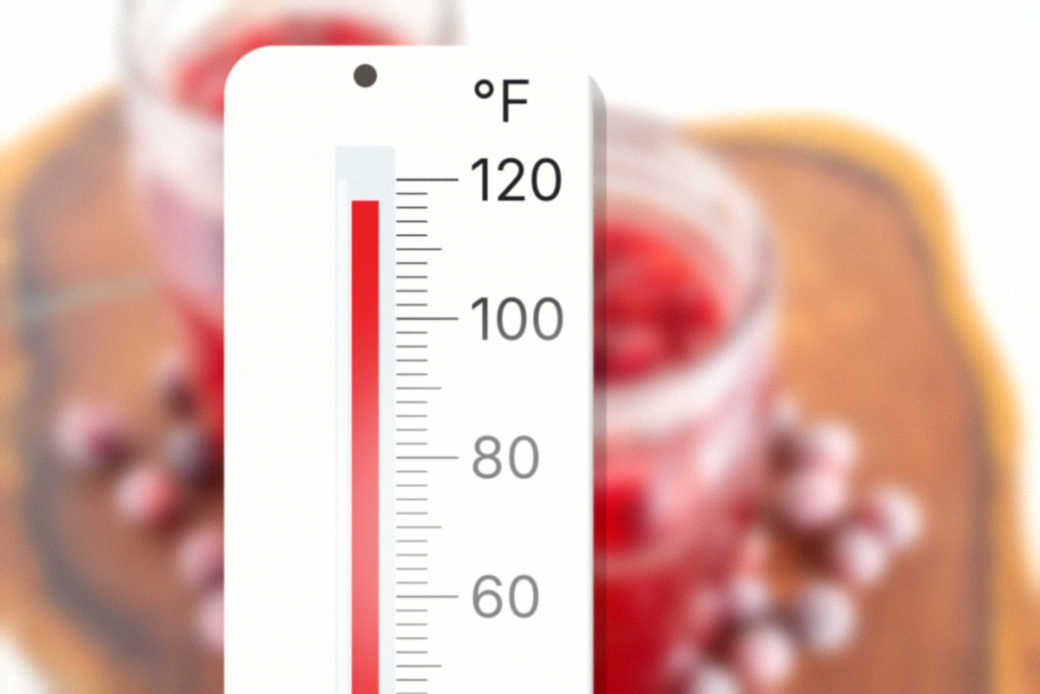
117 °F
